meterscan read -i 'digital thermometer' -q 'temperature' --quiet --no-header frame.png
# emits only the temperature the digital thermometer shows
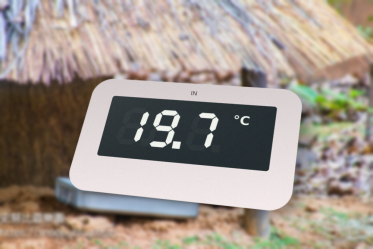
19.7 °C
